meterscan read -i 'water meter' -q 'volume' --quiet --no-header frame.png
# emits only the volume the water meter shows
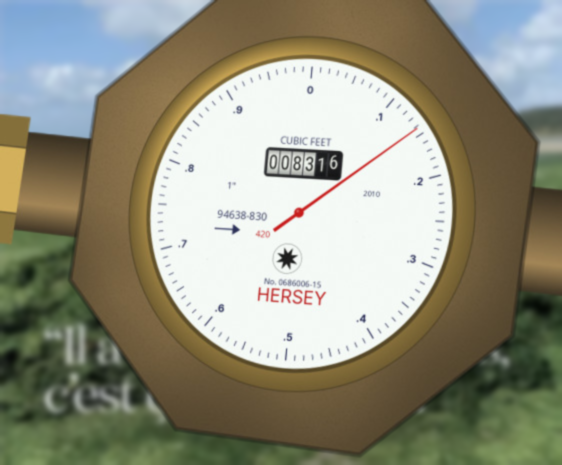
8316.14 ft³
